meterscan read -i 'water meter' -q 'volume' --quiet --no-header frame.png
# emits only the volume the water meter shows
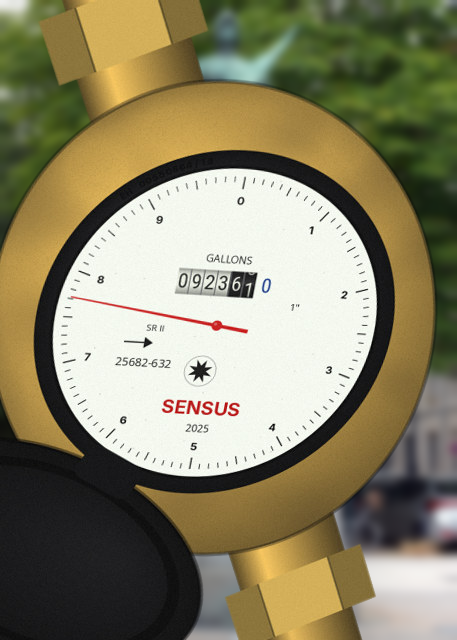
923607.7 gal
